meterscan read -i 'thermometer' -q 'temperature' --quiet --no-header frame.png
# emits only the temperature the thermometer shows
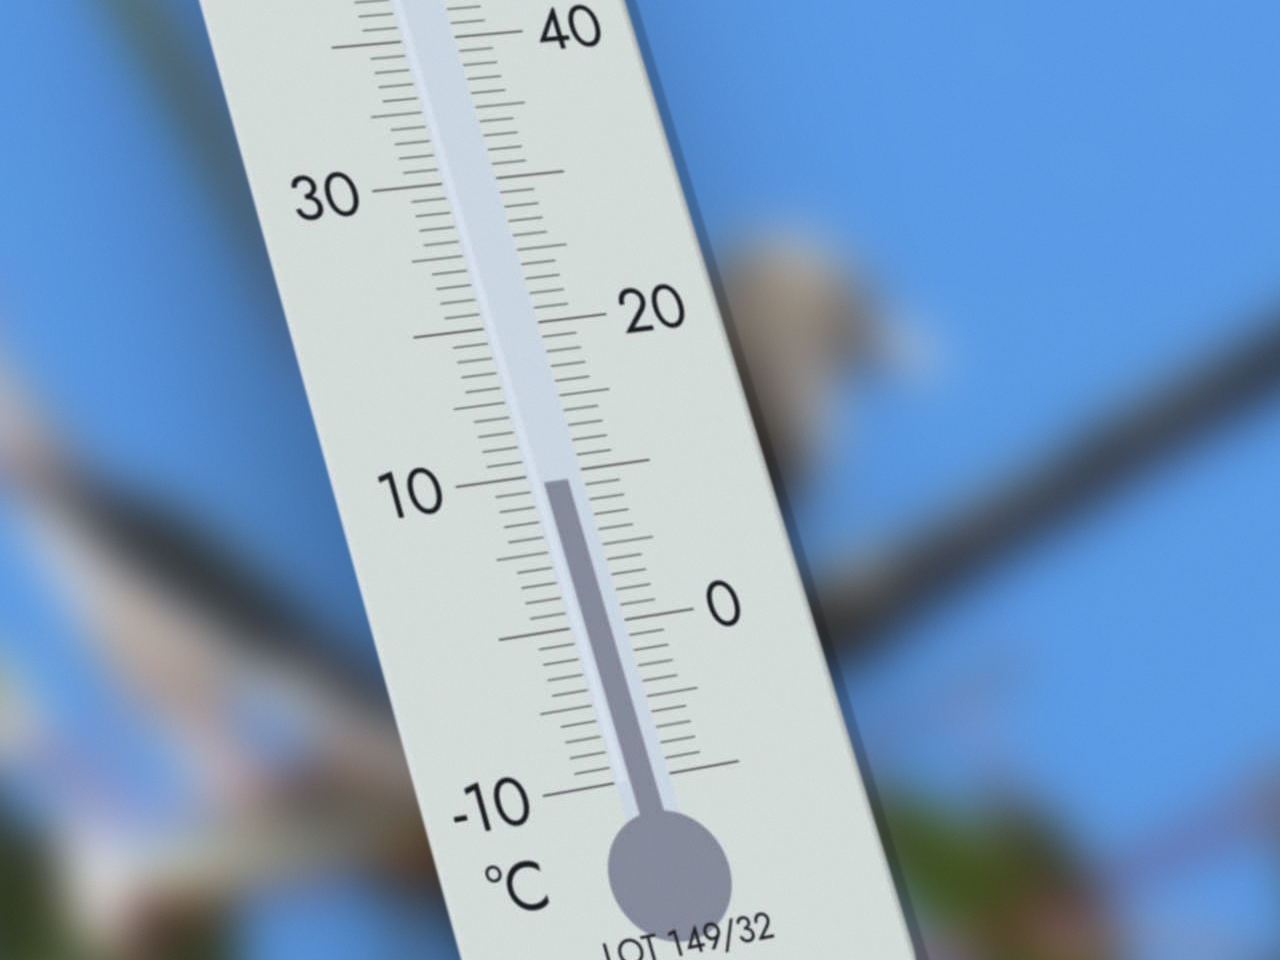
9.5 °C
